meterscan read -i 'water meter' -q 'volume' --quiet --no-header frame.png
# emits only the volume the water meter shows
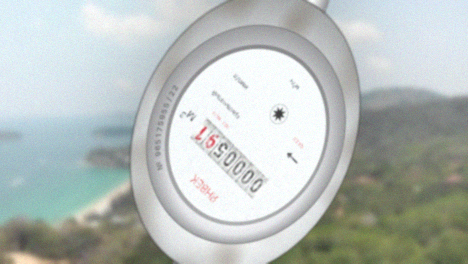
5.91 m³
